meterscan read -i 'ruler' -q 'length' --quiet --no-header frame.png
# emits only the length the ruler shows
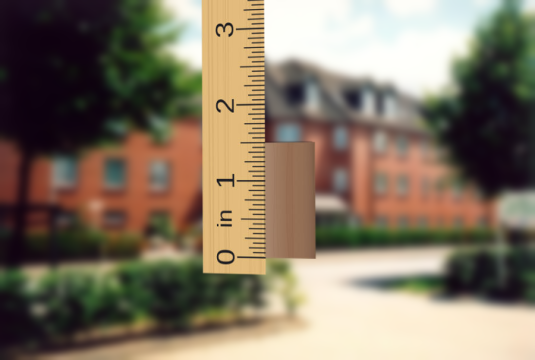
1.5 in
